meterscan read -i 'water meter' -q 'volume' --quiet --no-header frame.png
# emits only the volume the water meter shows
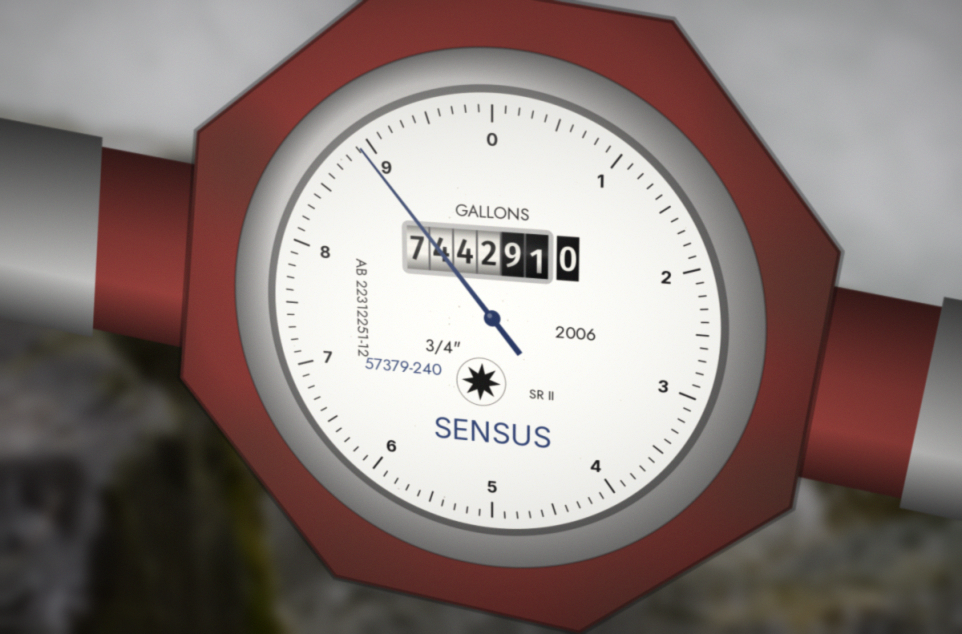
7442908.9 gal
